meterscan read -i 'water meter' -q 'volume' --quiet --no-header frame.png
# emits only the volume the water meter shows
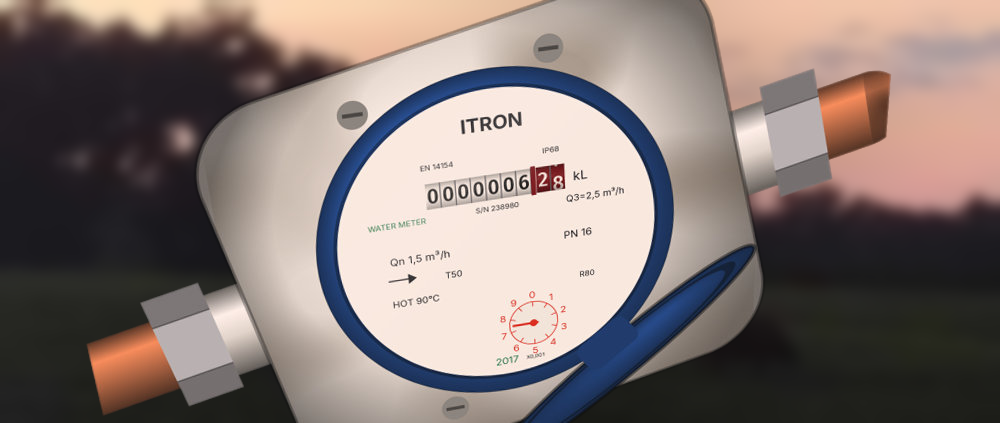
6.277 kL
